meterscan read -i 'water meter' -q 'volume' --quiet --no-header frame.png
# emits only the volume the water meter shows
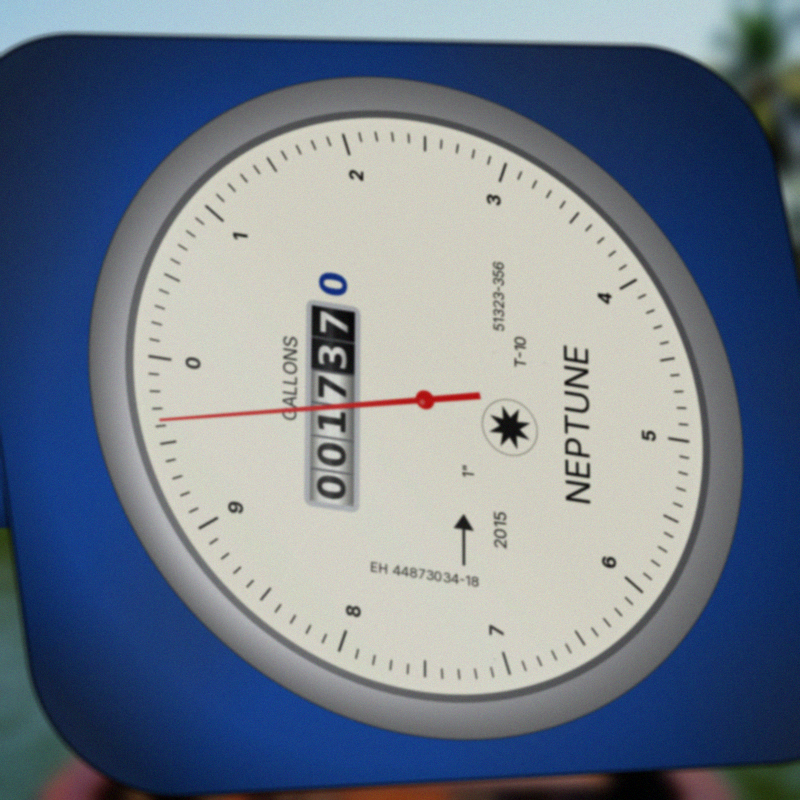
17369.6 gal
